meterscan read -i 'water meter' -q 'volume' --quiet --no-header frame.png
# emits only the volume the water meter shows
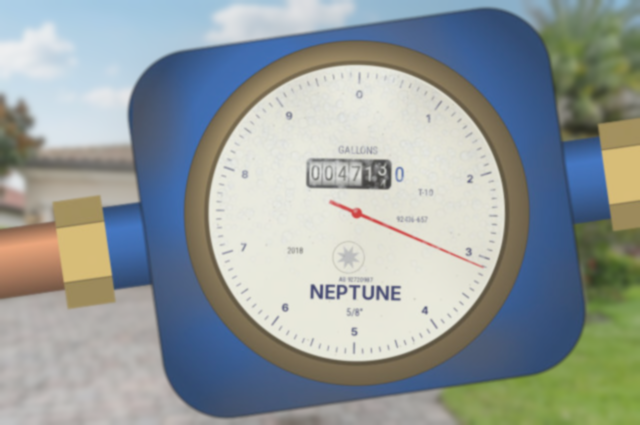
47133.1 gal
